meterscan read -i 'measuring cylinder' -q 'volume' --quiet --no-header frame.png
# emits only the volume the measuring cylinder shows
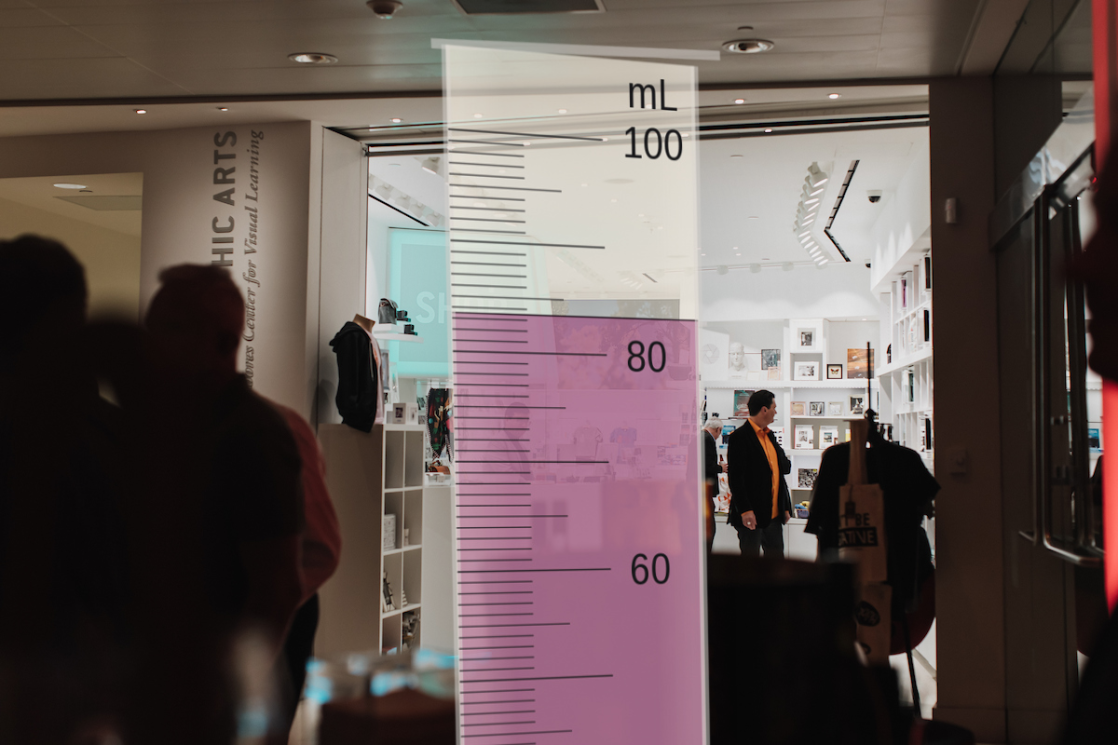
83.5 mL
